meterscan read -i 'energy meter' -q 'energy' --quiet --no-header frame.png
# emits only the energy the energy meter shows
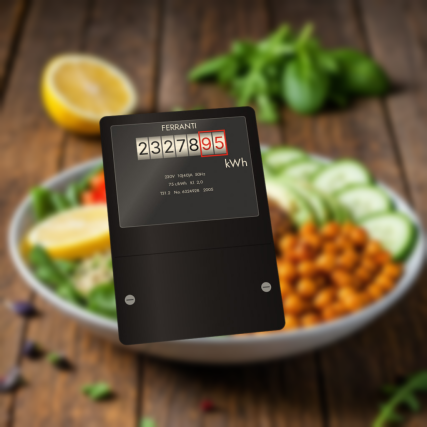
23278.95 kWh
